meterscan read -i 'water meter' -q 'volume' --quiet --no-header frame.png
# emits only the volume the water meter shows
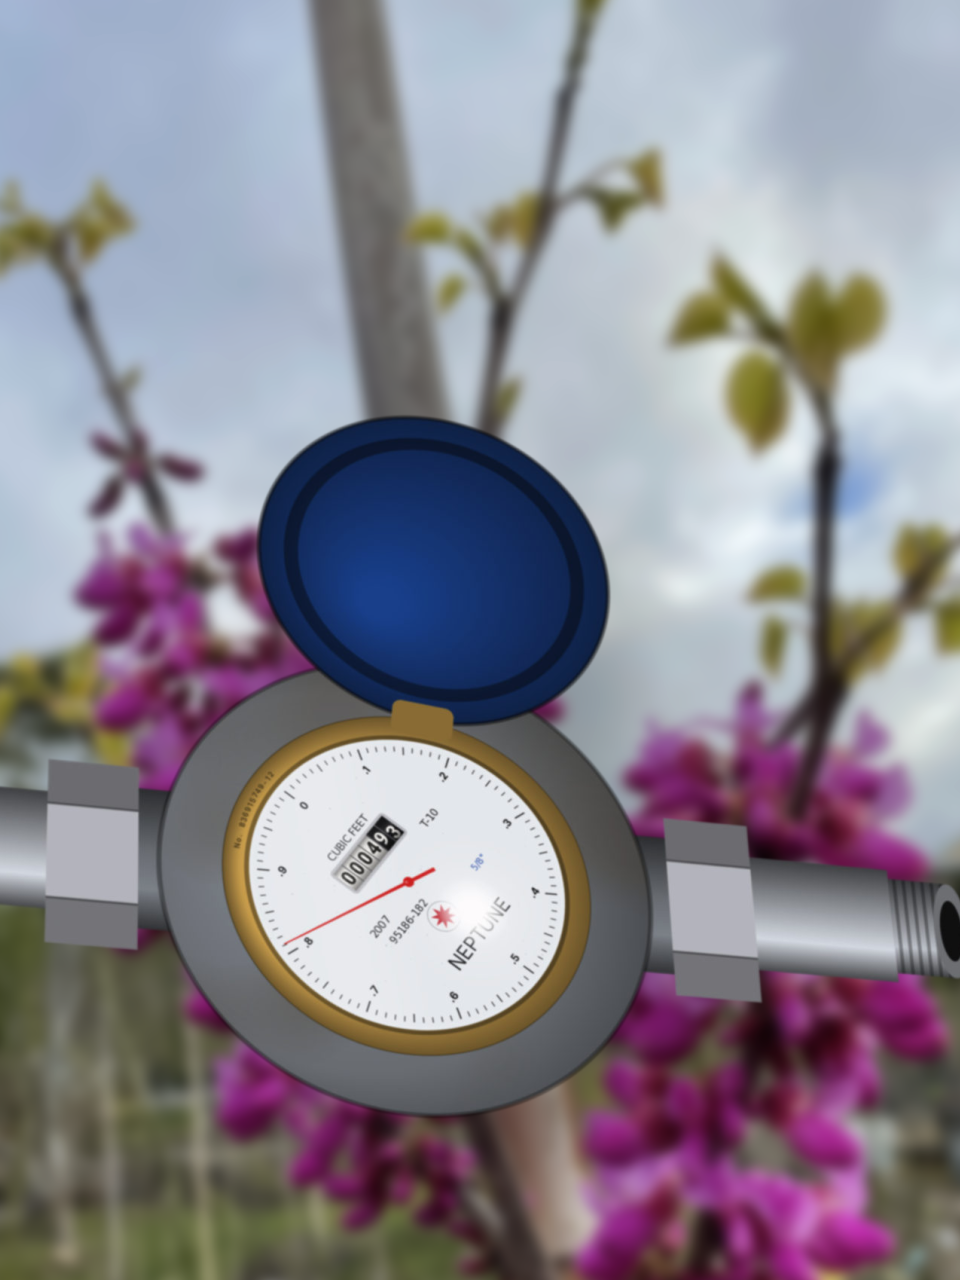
492.81 ft³
